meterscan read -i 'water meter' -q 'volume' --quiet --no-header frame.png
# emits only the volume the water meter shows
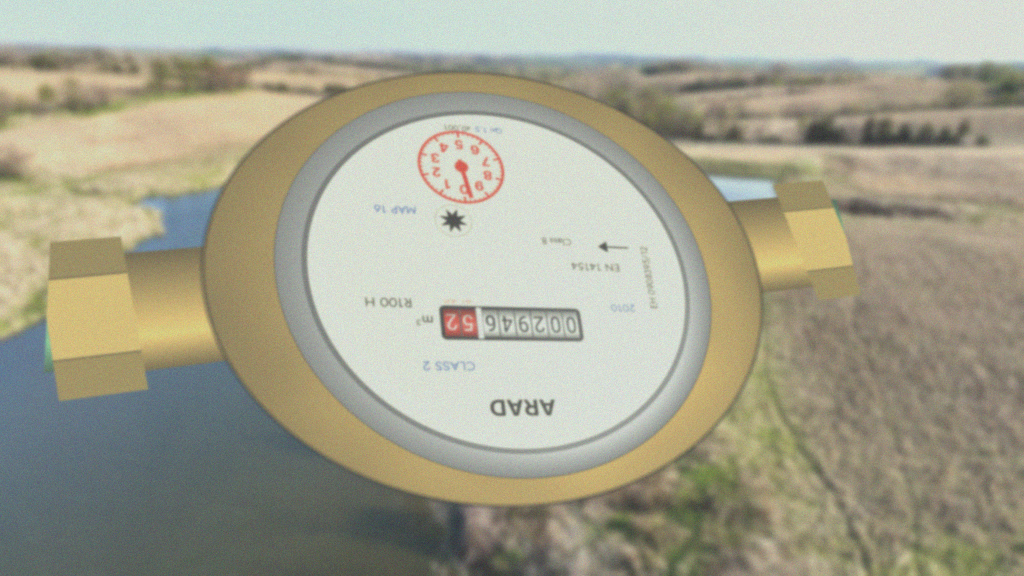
2946.519 m³
